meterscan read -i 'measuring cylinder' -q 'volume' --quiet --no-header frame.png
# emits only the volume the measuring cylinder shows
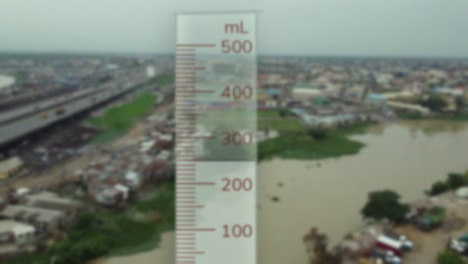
250 mL
